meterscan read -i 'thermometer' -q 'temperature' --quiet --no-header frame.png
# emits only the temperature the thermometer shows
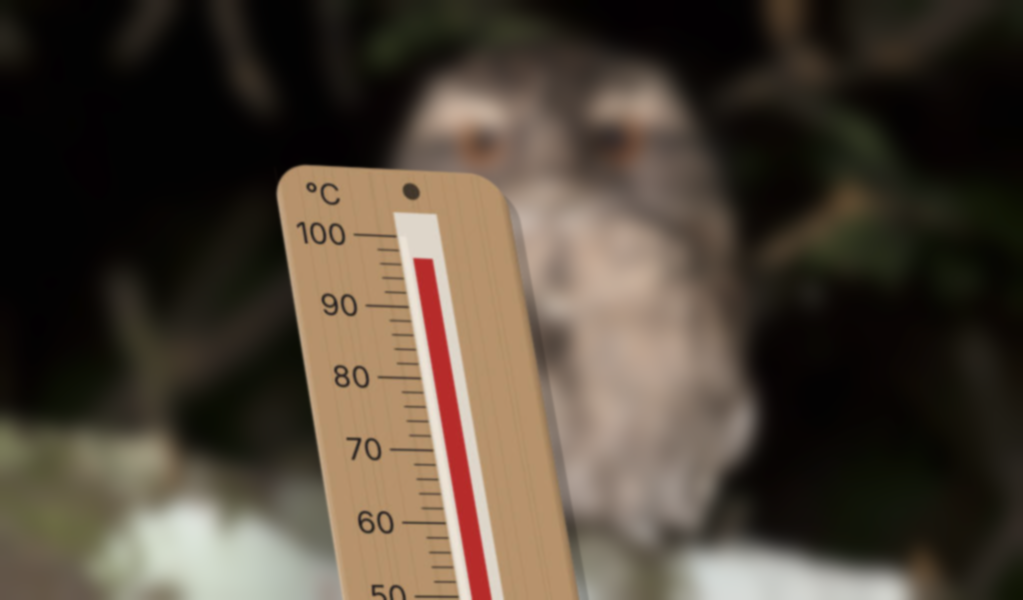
97 °C
